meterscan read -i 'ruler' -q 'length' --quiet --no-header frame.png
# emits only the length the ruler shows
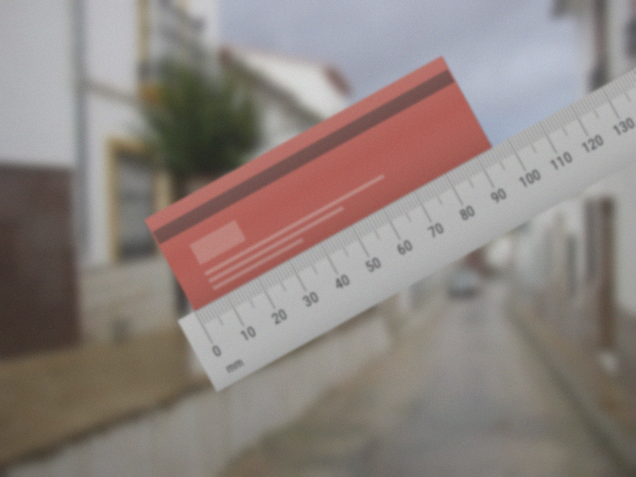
95 mm
